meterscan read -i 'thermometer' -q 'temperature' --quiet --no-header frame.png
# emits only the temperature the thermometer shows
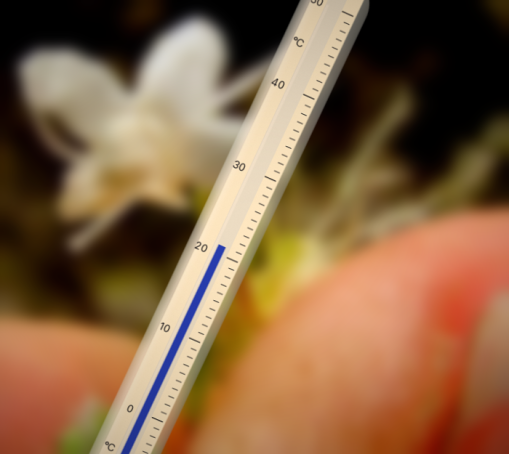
21 °C
